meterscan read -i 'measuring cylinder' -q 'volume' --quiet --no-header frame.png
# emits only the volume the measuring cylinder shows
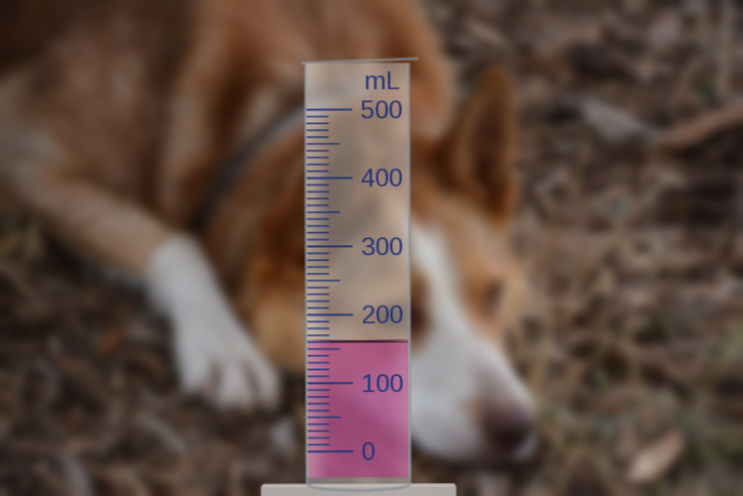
160 mL
